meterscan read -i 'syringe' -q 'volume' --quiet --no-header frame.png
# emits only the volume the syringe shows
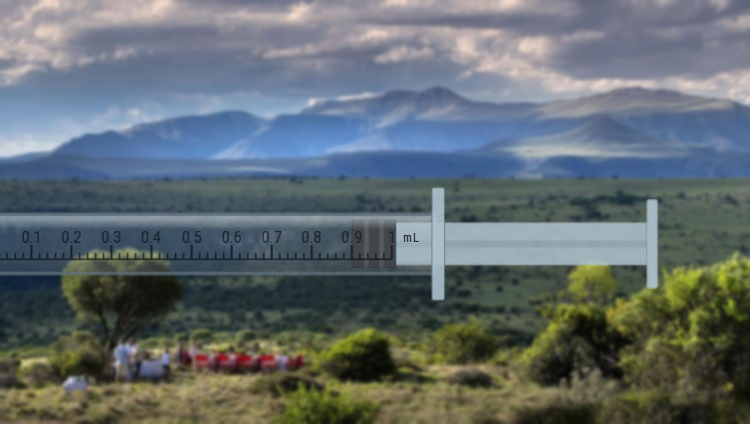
0.9 mL
